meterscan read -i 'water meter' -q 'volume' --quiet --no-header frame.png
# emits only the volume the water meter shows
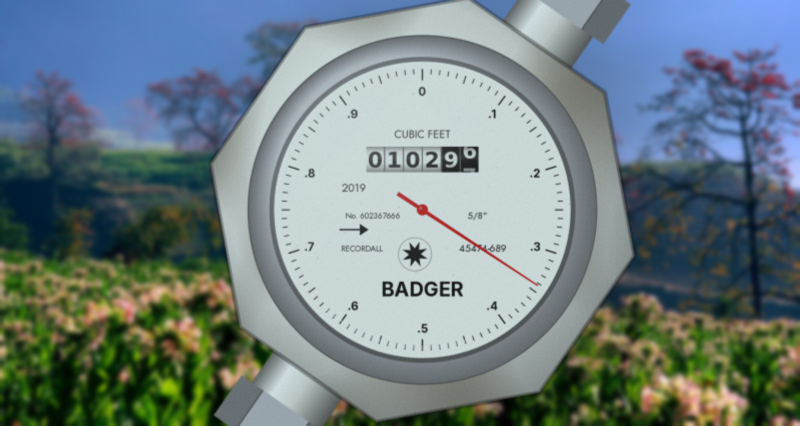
10296.34 ft³
